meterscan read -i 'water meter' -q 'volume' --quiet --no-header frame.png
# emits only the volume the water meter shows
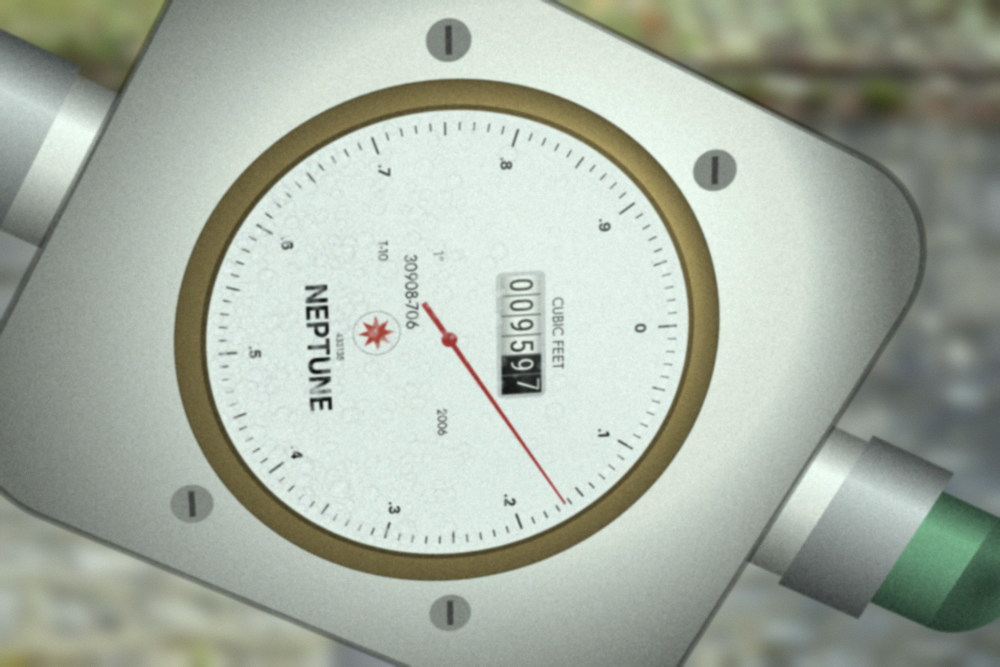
9597.16 ft³
